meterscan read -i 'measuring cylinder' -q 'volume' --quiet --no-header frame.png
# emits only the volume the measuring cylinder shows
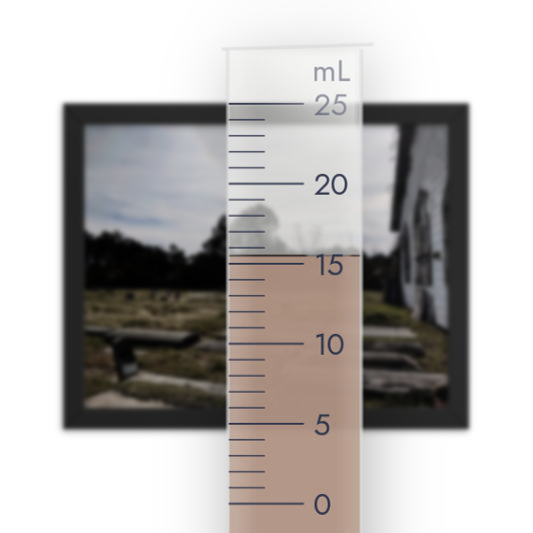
15.5 mL
